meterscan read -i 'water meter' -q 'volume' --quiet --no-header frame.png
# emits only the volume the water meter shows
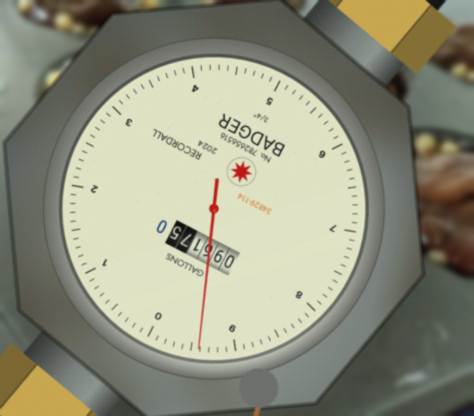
961749.4 gal
